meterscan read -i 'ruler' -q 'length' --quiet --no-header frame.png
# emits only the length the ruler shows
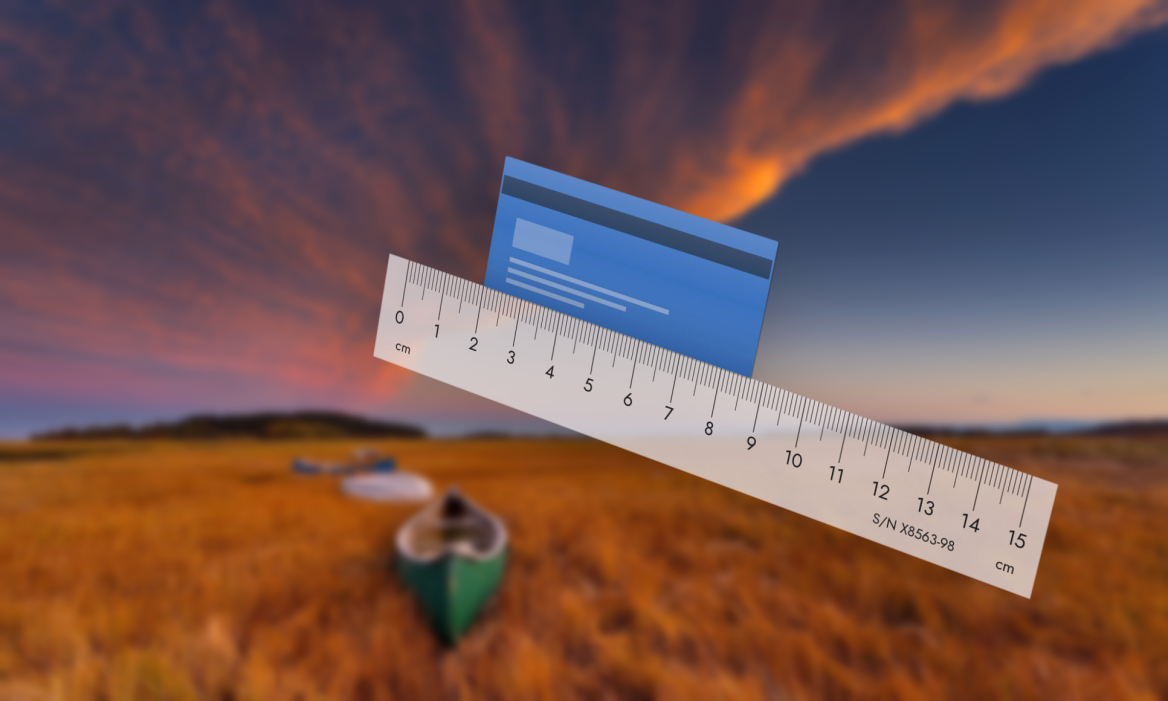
6.7 cm
